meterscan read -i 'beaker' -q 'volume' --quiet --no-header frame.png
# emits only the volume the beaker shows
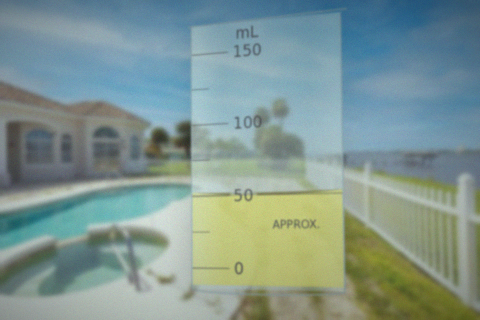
50 mL
